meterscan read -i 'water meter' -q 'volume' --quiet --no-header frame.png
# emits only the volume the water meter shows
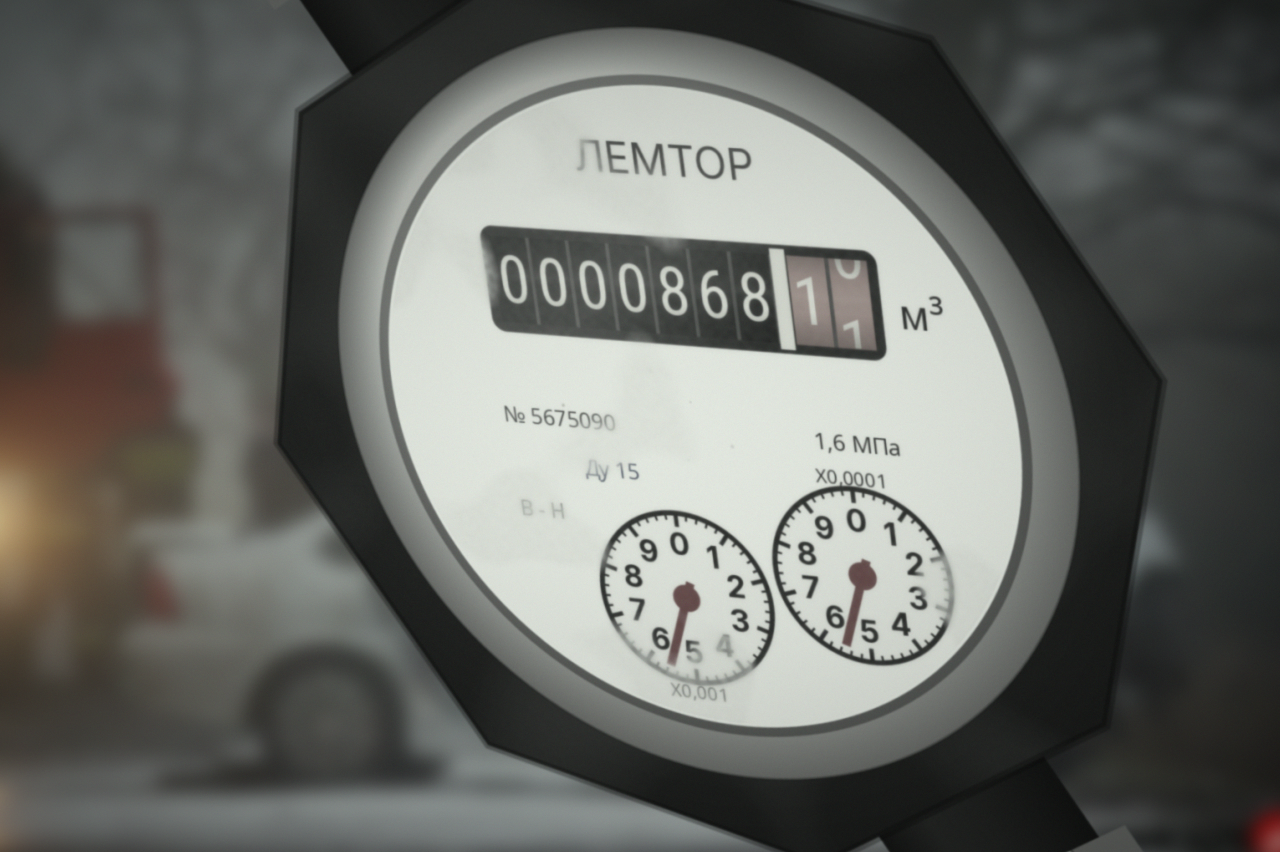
868.1055 m³
